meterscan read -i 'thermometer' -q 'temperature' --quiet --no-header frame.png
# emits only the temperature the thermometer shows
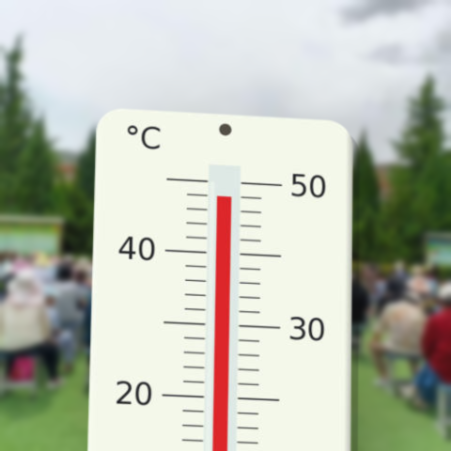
48 °C
